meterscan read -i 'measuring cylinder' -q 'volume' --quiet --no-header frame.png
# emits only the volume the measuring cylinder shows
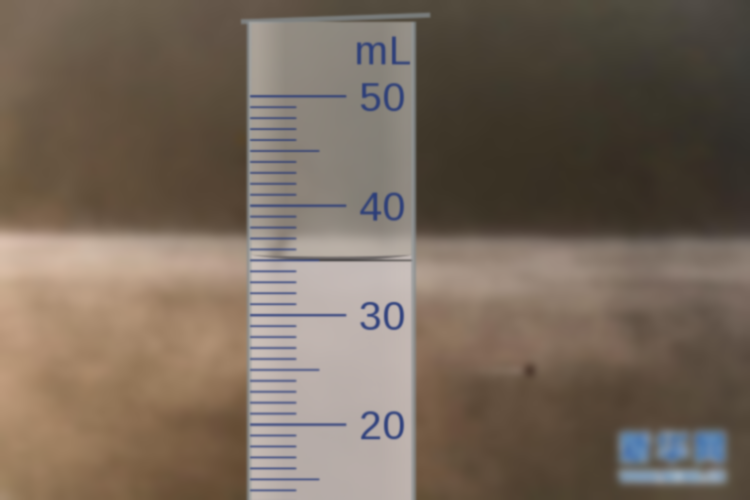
35 mL
